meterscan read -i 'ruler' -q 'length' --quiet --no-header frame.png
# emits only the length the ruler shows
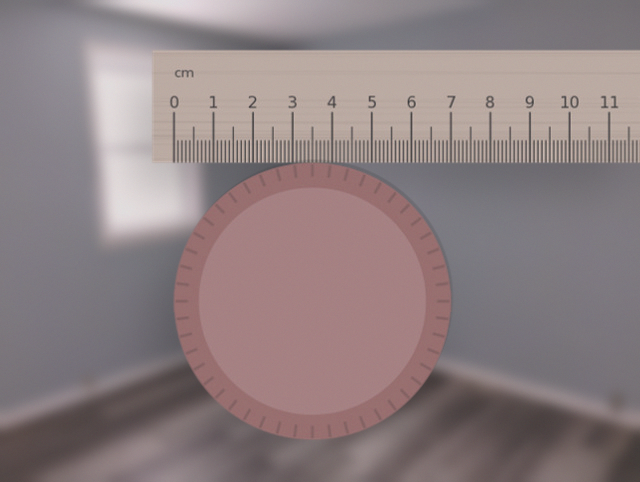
7 cm
